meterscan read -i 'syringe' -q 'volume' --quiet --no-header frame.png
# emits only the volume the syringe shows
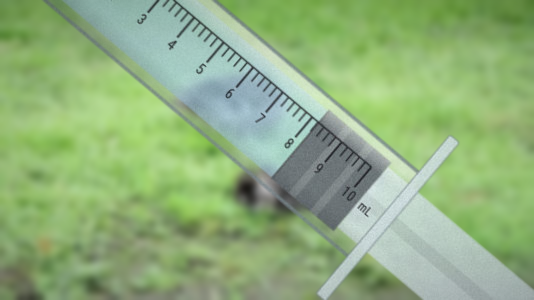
8.2 mL
